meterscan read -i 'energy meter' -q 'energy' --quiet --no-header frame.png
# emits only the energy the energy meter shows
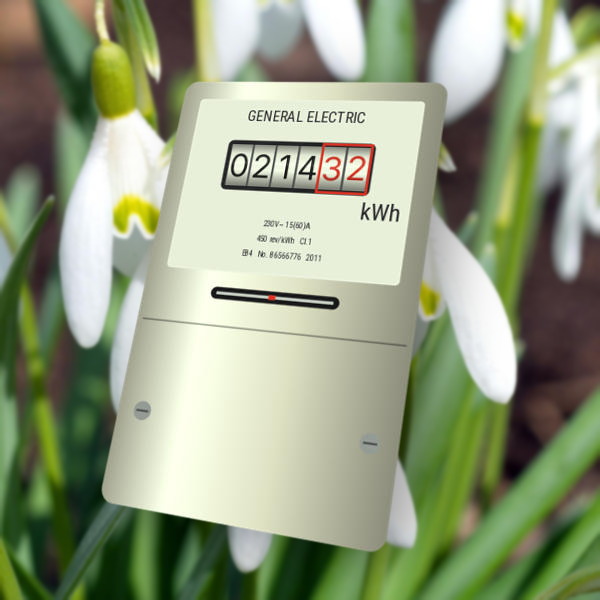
214.32 kWh
